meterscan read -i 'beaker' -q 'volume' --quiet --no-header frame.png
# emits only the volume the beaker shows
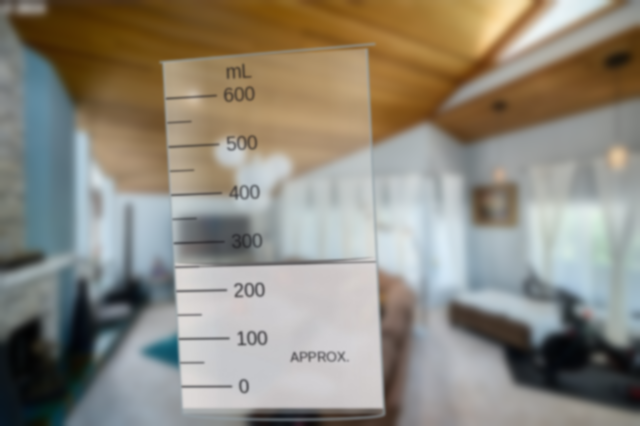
250 mL
